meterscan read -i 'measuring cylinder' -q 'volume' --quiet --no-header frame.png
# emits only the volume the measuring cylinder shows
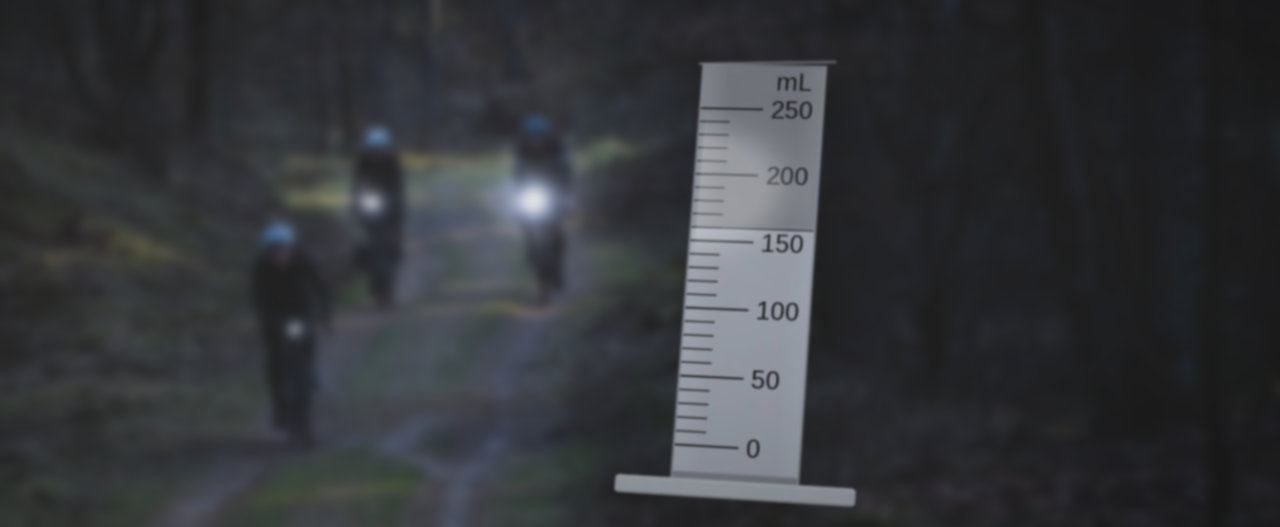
160 mL
